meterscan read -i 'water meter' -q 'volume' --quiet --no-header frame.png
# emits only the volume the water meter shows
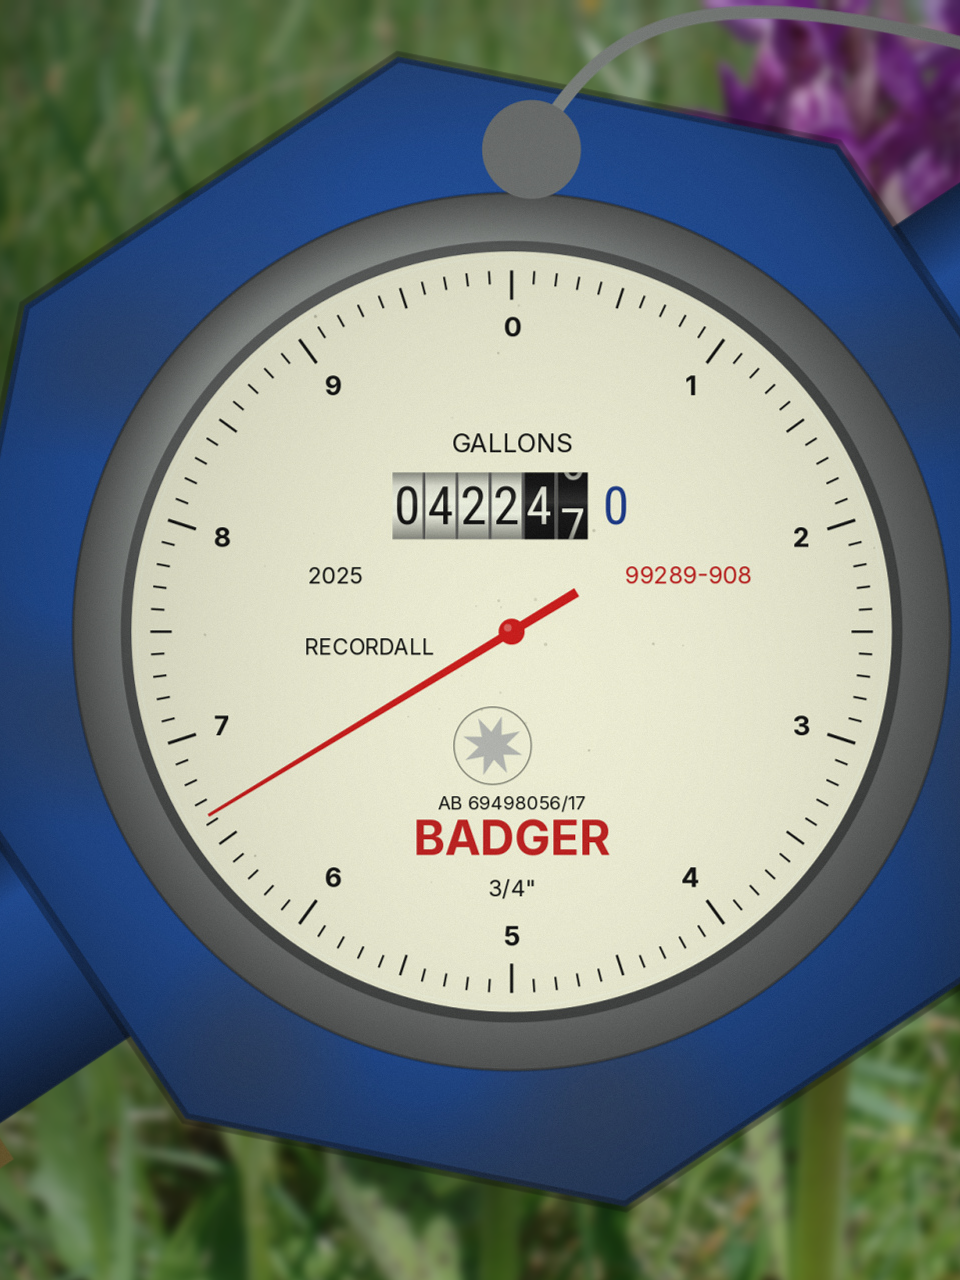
422466.6 gal
